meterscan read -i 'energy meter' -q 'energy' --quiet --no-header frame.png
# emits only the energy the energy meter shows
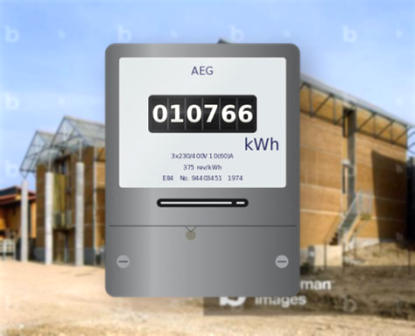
10766 kWh
